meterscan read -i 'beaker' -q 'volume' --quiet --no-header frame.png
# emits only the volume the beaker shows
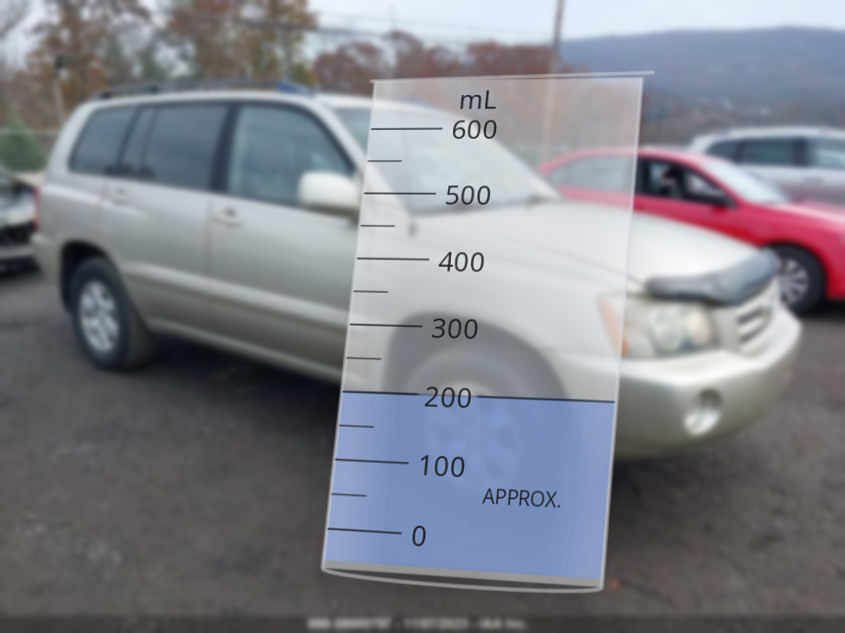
200 mL
